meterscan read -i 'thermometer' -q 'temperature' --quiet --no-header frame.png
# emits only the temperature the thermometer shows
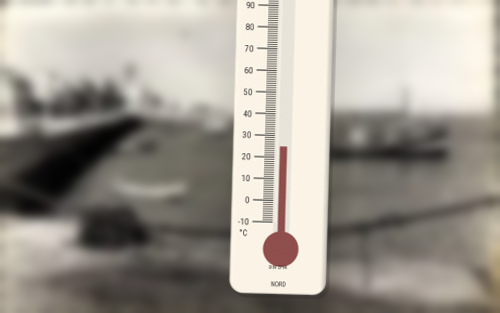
25 °C
